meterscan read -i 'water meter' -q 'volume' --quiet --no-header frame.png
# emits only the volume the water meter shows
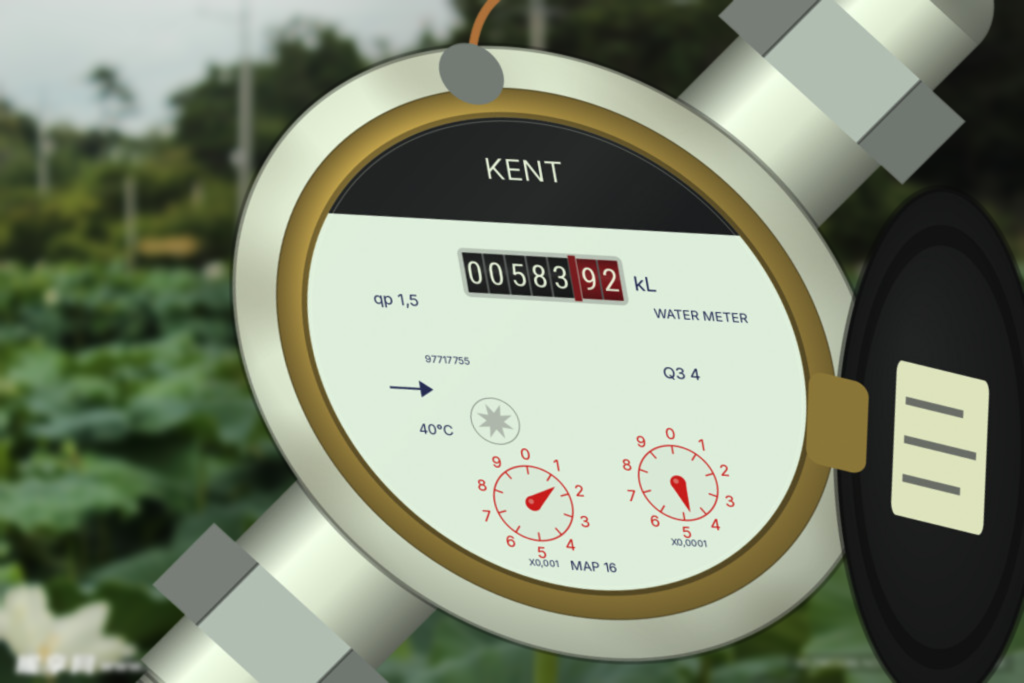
583.9214 kL
